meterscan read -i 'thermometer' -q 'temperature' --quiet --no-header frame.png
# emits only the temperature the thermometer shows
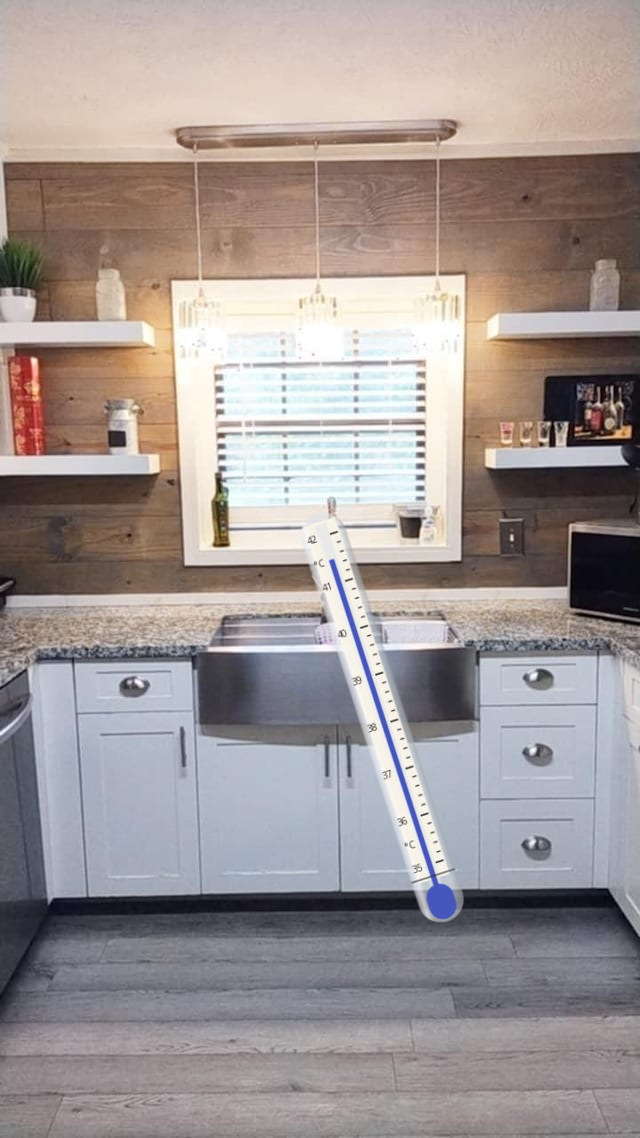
41.5 °C
